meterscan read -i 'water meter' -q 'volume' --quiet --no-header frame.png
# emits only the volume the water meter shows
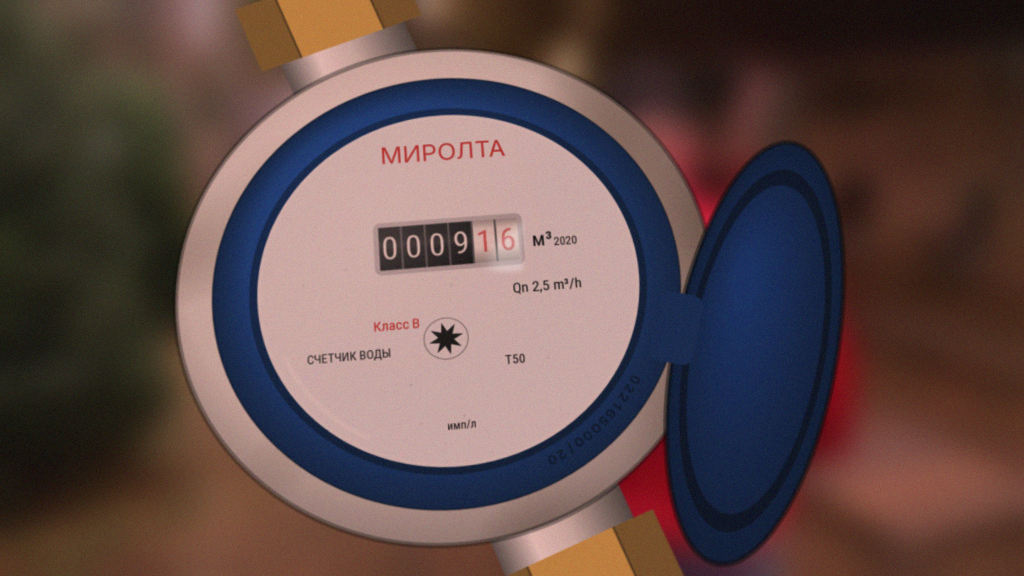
9.16 m³
